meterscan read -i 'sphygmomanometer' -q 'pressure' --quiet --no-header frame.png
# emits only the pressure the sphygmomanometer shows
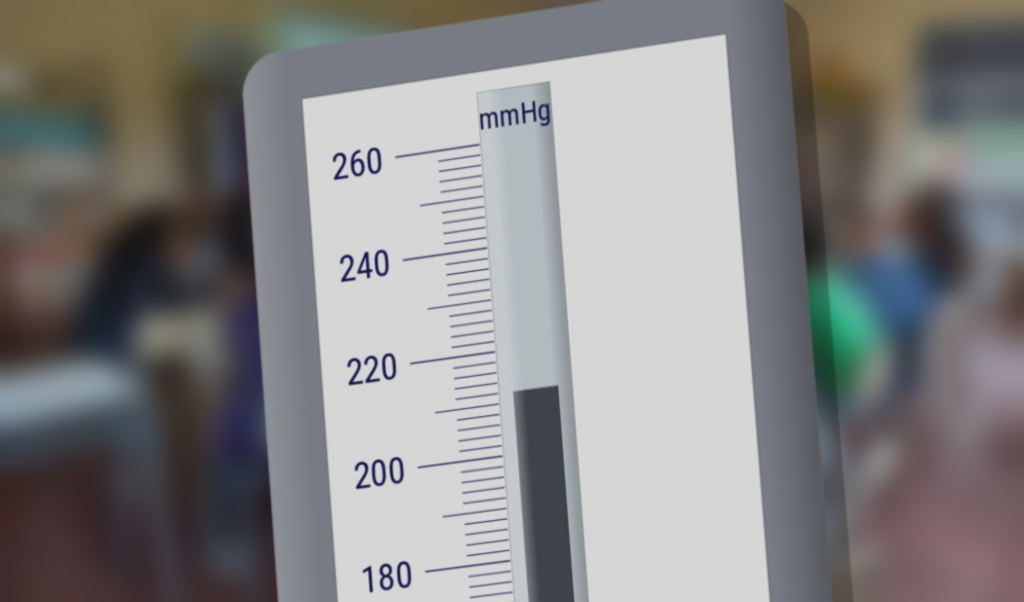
212 mmHg
